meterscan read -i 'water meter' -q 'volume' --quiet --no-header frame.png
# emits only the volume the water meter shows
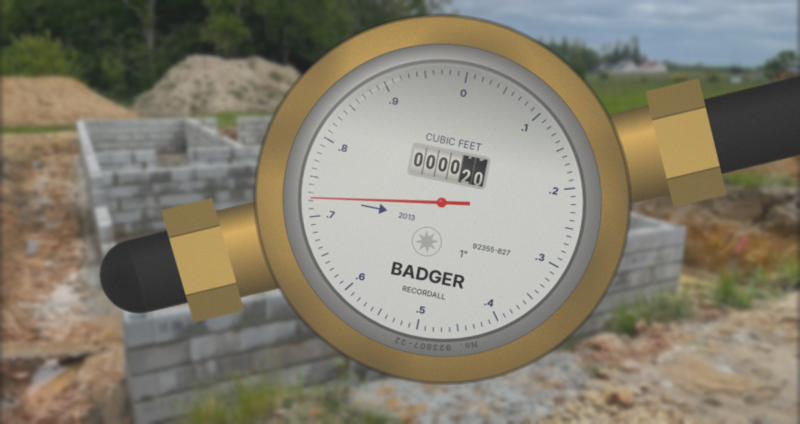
19.72 ft³
